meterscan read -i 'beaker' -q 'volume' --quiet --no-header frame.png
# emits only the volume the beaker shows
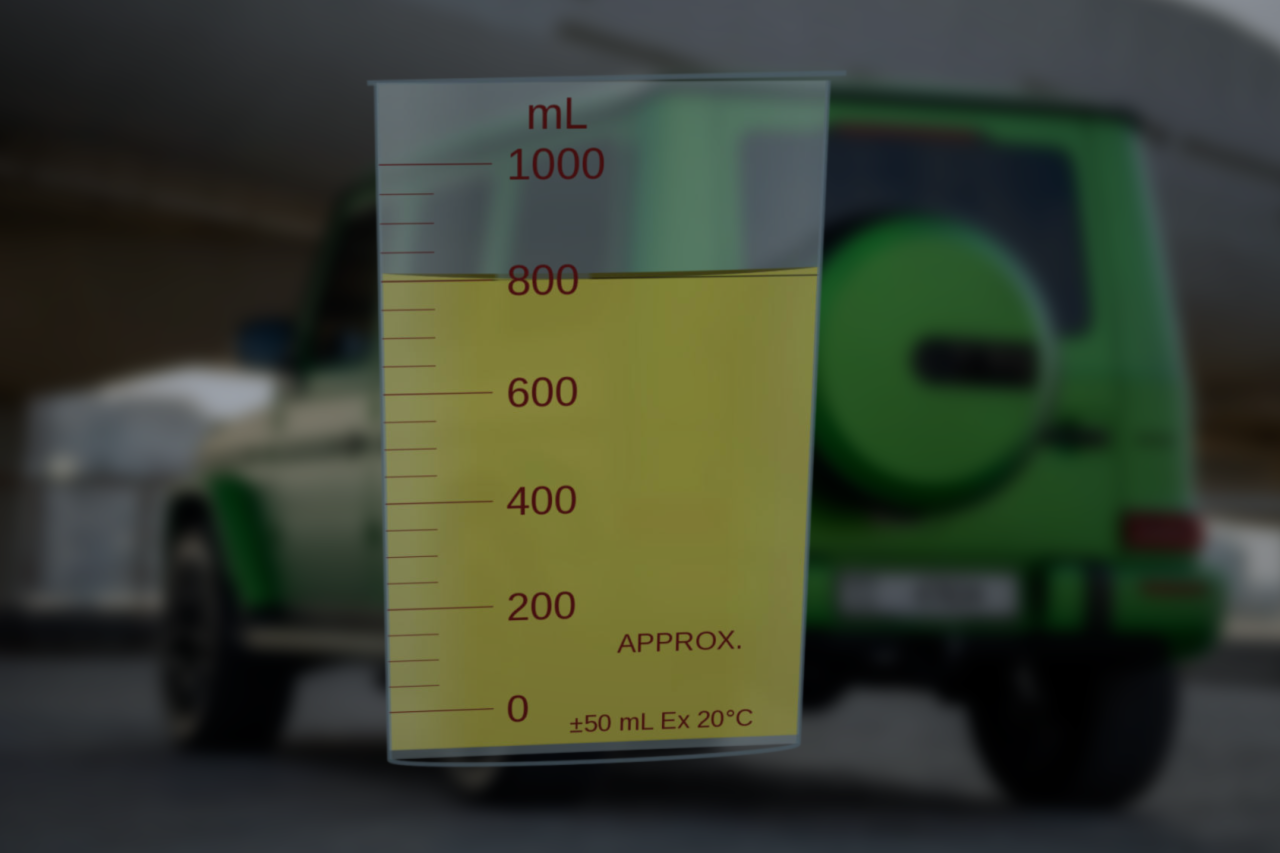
800 mL
